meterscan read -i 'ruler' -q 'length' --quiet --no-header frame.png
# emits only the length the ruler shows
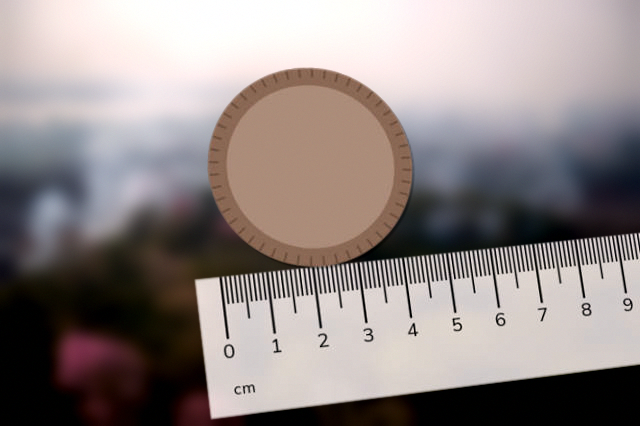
4.5 cm
